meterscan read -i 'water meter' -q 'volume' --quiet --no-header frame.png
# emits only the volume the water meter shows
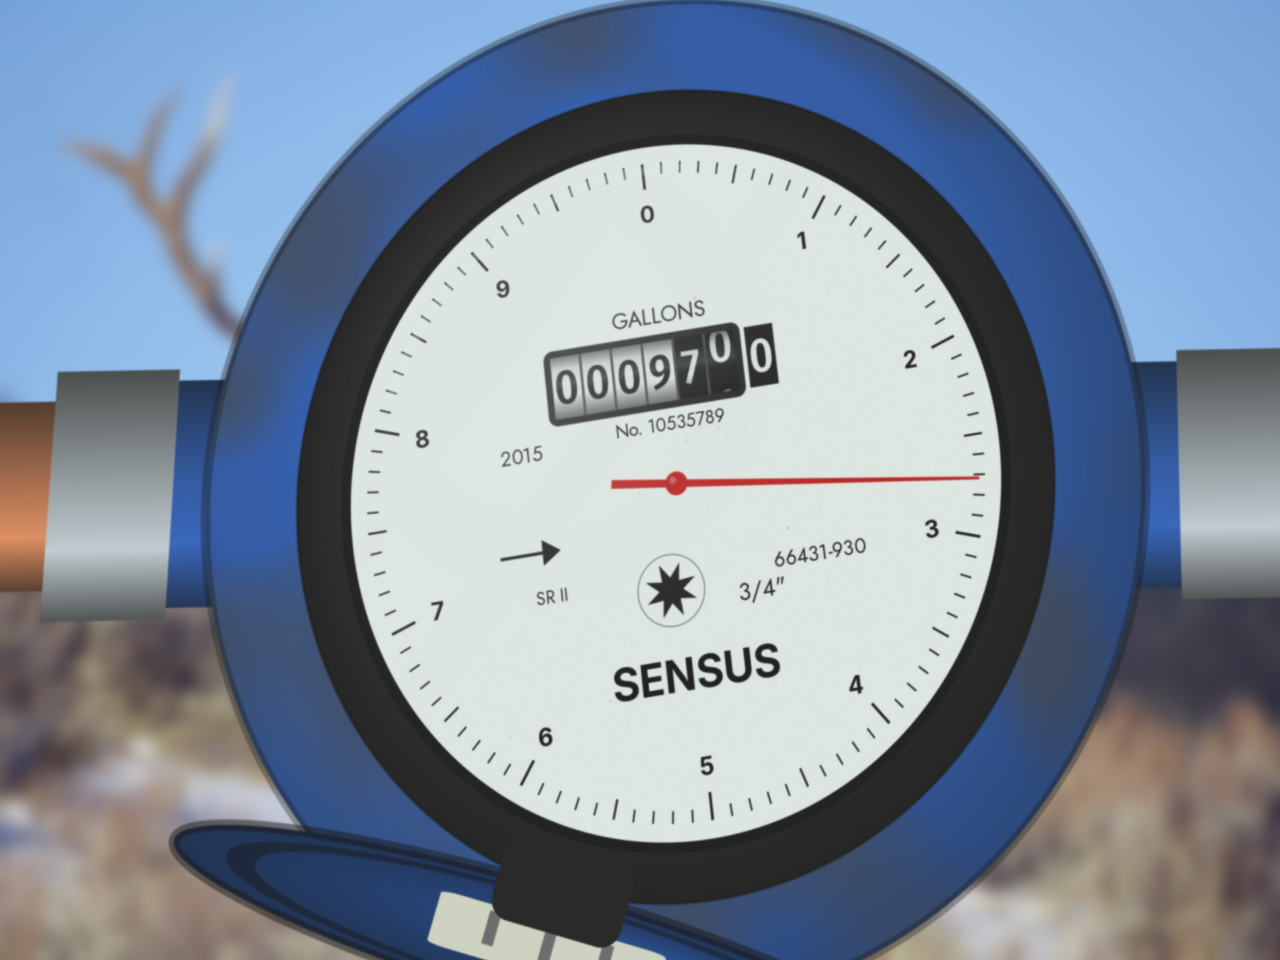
9702.7 gal
